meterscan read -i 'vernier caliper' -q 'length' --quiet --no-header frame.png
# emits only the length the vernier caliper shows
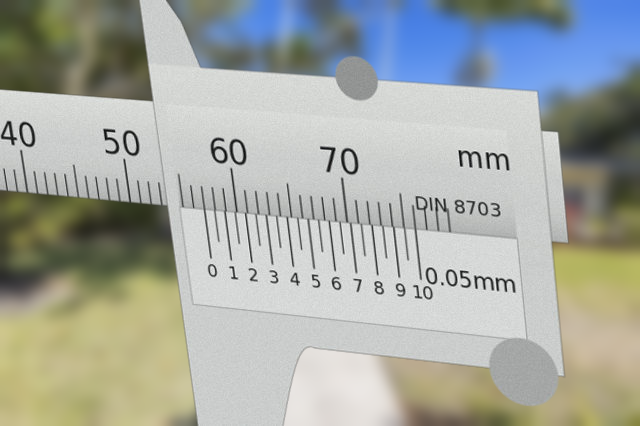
57.0 mm
